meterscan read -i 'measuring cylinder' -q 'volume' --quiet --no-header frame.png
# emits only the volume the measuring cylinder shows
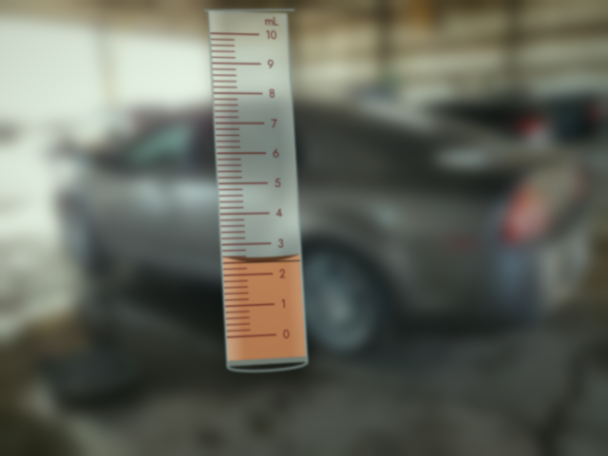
2.4 mL
